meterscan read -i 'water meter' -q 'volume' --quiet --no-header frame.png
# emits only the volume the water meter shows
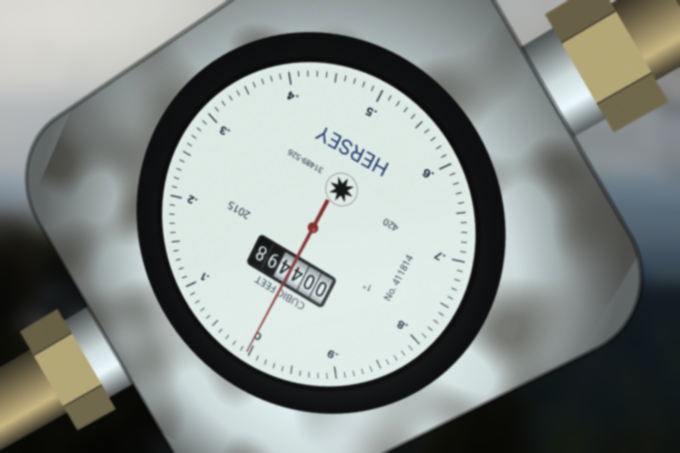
4498.00 ft³
